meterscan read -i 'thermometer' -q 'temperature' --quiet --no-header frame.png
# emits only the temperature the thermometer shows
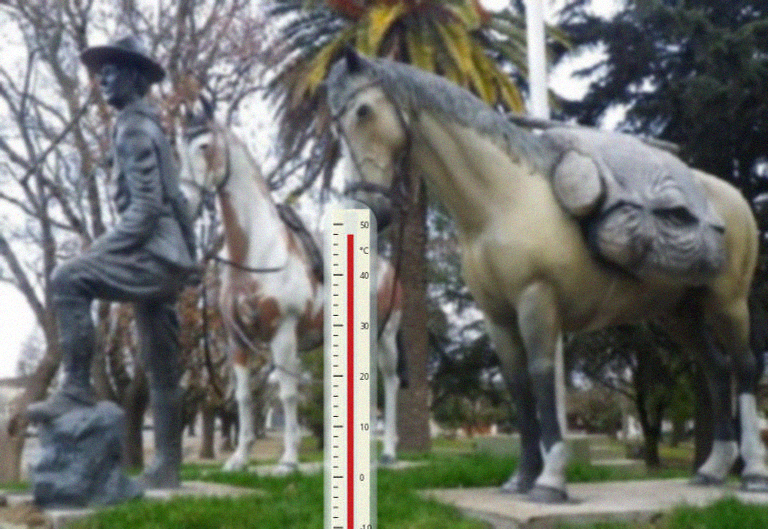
48 °C
